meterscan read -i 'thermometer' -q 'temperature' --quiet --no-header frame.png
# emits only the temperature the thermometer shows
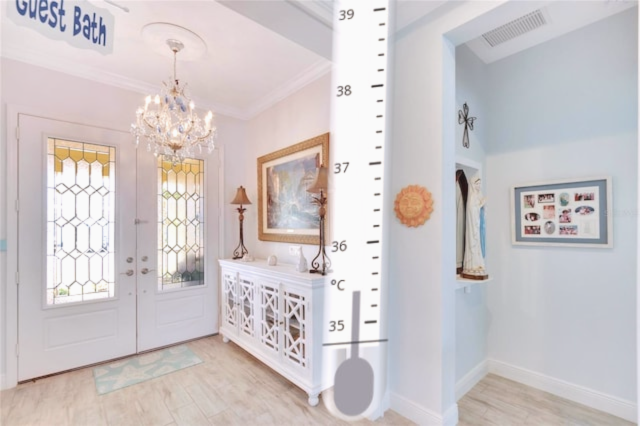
35.4 °C
